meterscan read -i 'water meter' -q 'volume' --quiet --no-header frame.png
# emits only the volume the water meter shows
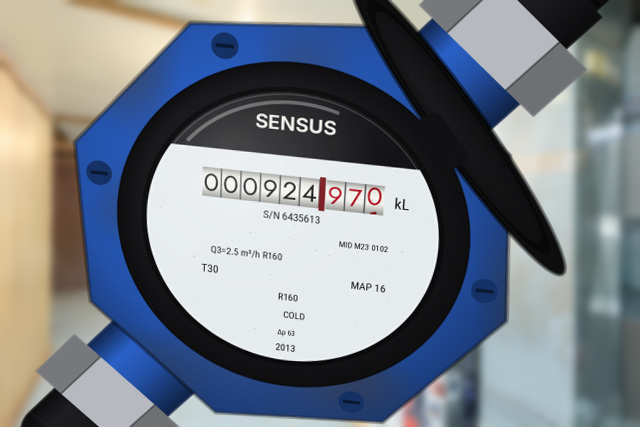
924.970 kL
